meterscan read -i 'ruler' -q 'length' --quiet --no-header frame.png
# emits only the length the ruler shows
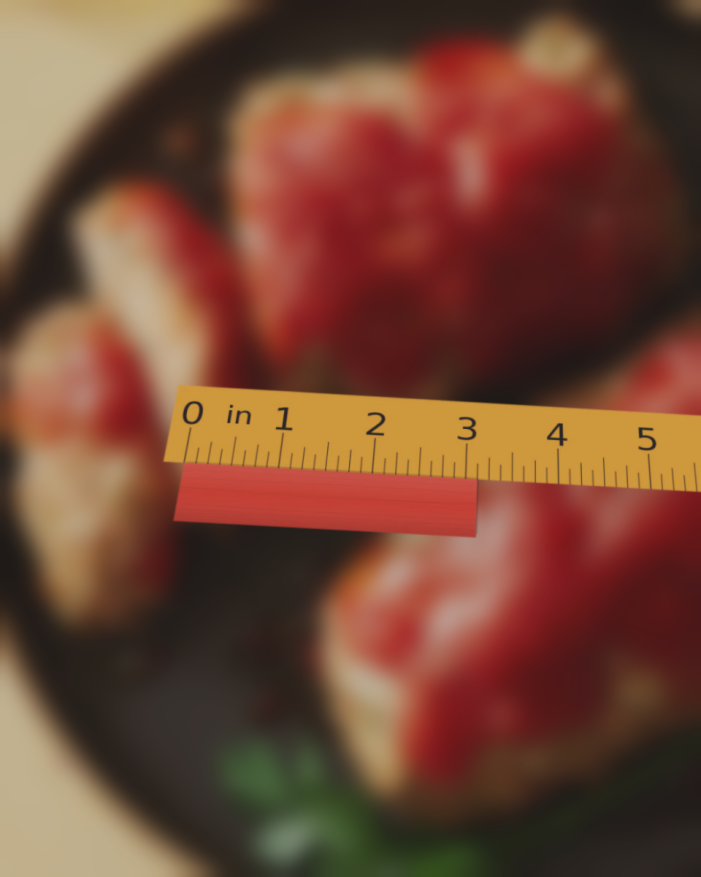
3.125 in
